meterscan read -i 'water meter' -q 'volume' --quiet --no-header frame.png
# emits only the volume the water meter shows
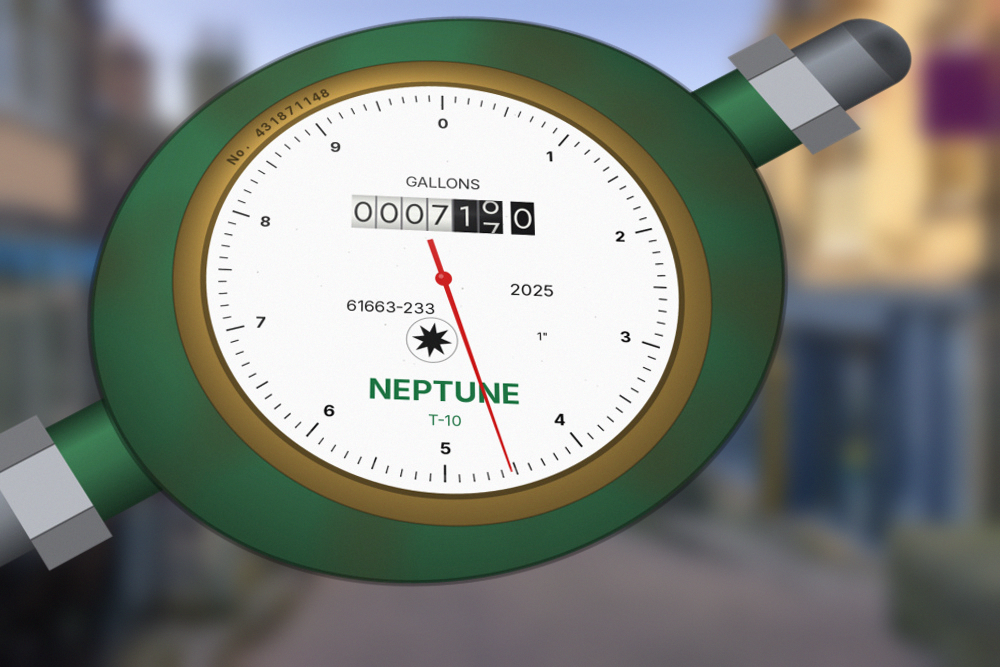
7164.5 gal
